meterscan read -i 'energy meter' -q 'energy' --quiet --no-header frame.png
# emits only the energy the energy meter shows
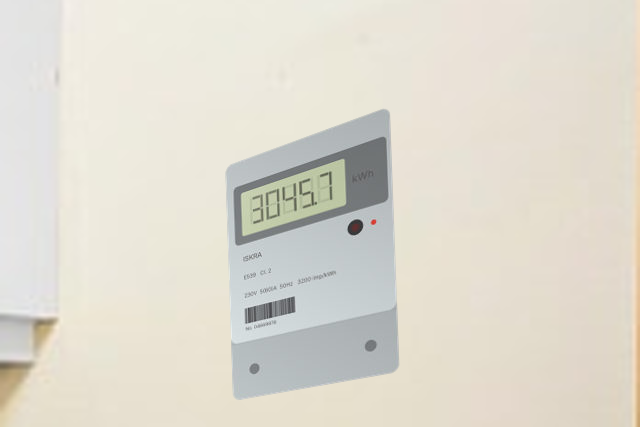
3045.7 kWh
